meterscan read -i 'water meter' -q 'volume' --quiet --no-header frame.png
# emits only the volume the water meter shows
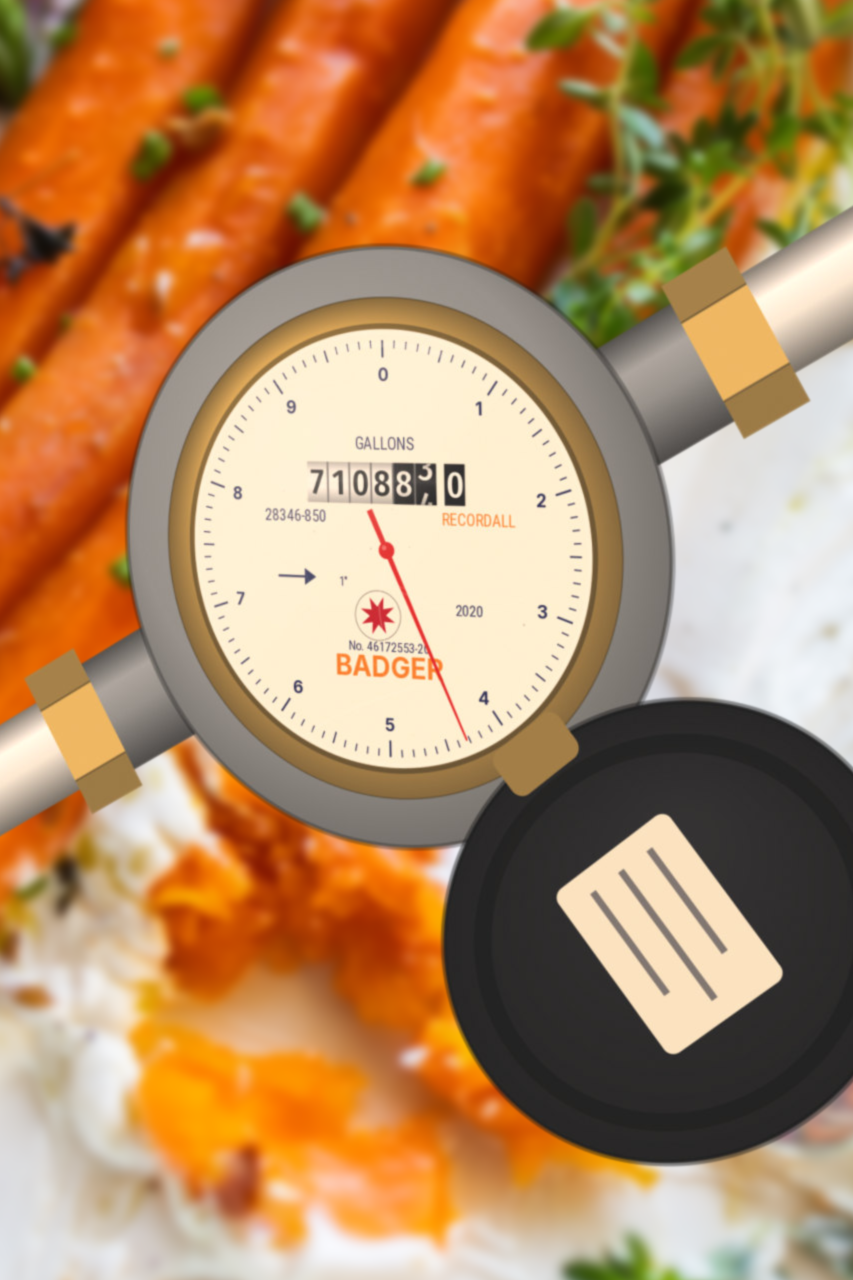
7108834.3 gal
